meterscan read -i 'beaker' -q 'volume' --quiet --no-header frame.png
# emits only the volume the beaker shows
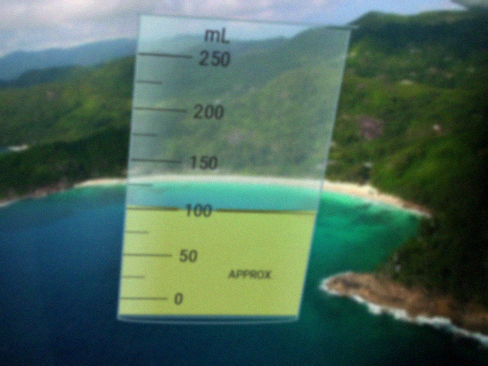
100 mL
